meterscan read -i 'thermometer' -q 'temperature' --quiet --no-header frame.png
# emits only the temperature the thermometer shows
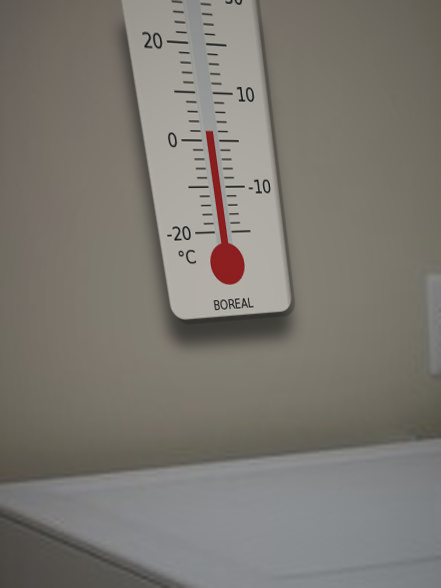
2 °C
